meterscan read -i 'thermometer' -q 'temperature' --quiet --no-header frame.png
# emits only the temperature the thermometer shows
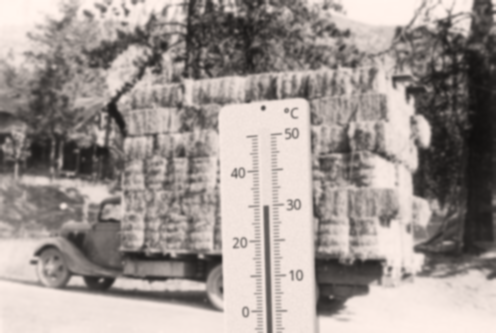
30 °C
